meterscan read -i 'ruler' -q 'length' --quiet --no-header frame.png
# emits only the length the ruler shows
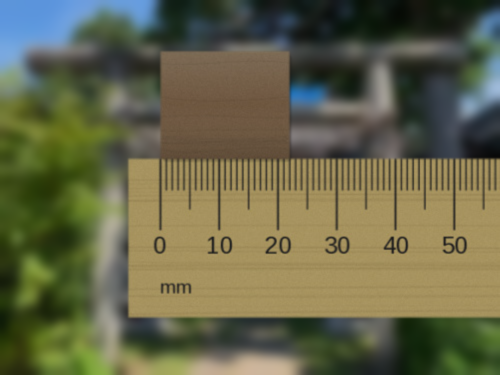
22 mm
